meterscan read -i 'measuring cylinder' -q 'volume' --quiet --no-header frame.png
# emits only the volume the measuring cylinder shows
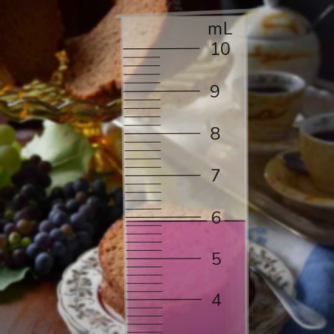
5.9 mL
